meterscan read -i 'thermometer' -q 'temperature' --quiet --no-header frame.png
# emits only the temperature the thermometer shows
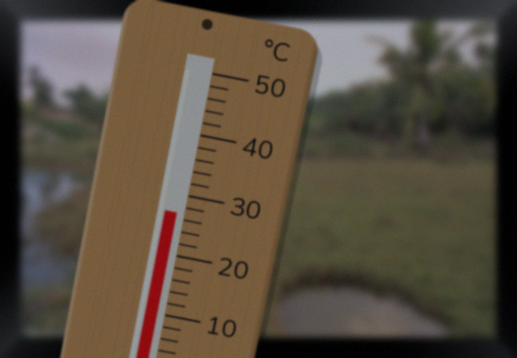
27 °C
